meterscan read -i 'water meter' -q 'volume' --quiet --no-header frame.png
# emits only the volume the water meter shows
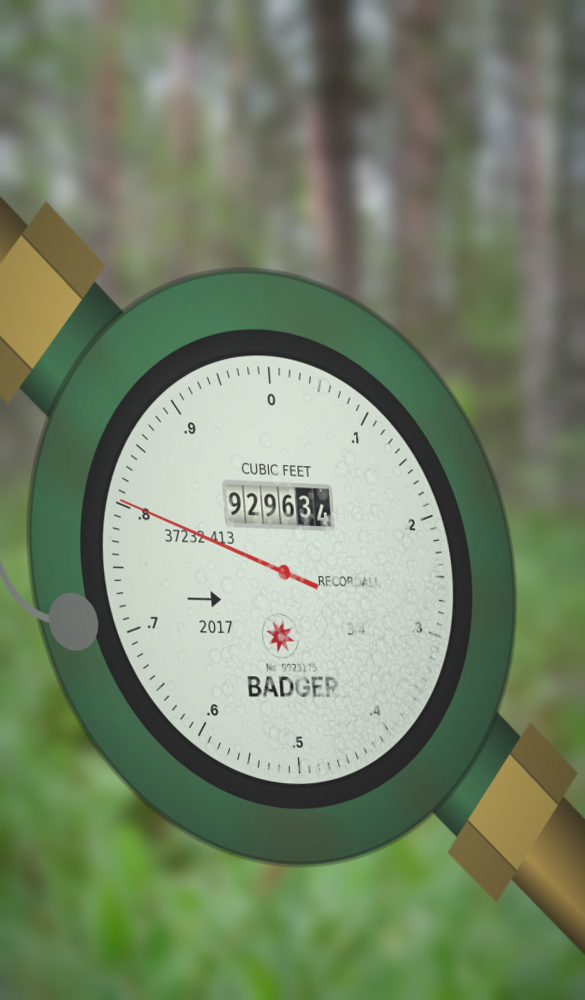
929633.80 ft³
